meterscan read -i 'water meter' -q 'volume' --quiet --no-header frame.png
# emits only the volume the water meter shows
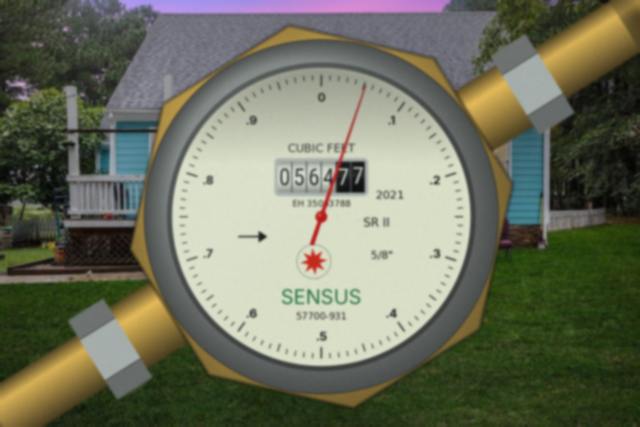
56477.05 ft³
